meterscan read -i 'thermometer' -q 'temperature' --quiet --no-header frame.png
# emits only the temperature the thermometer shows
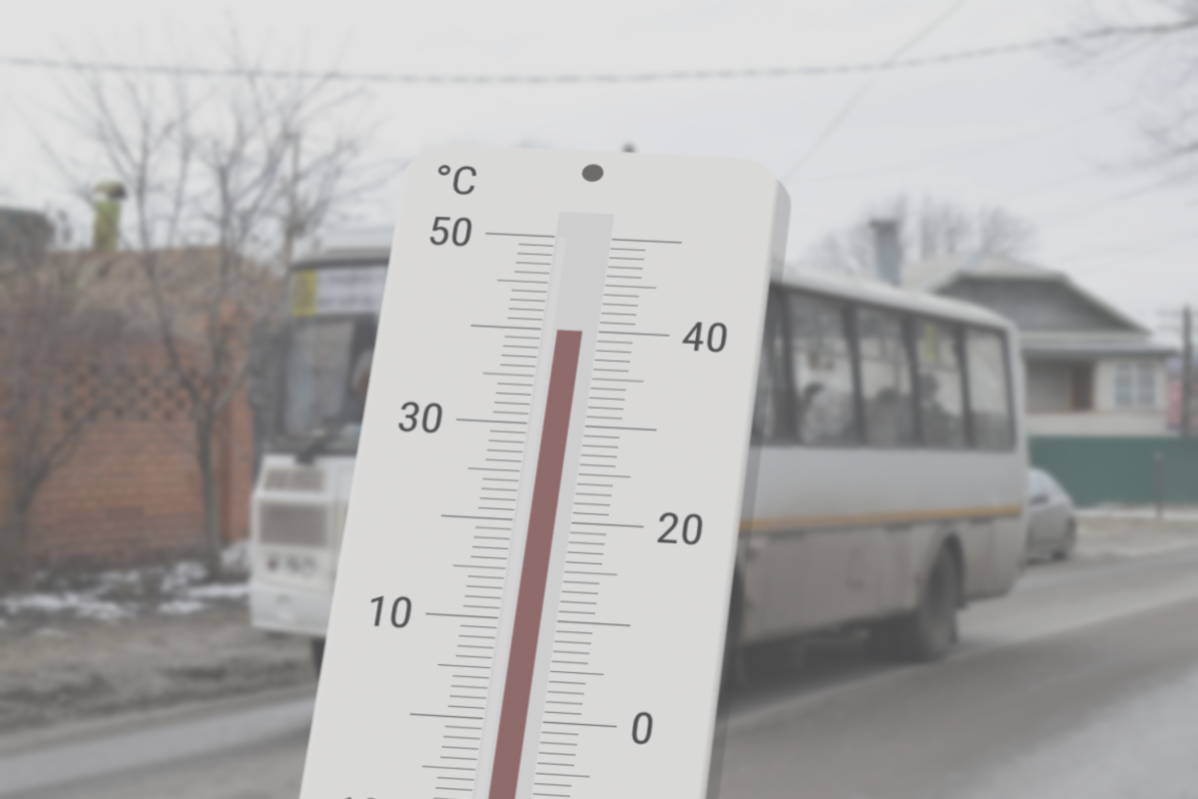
40 °C
